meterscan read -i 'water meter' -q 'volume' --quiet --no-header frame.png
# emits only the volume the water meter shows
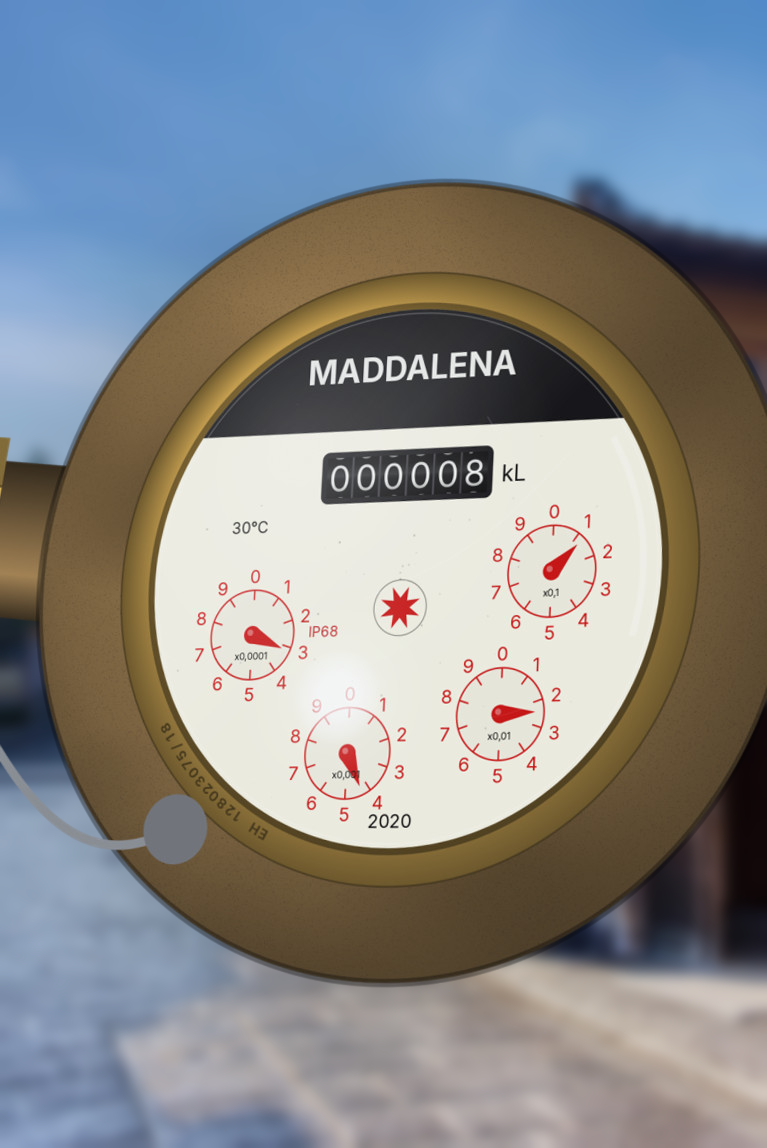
8.1243 kL
